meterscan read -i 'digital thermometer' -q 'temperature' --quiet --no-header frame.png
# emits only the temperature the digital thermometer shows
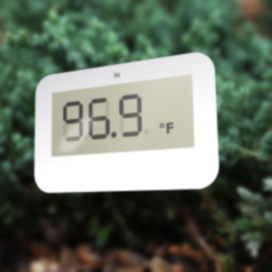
96.9 °F
